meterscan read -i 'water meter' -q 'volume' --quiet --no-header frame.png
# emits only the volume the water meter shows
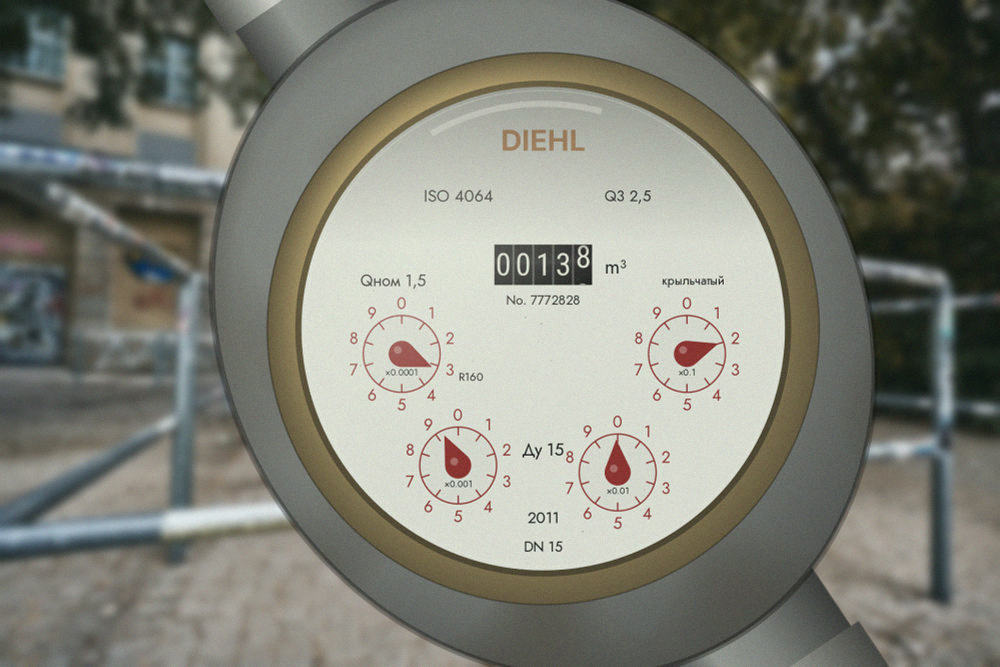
138.1993 m³
